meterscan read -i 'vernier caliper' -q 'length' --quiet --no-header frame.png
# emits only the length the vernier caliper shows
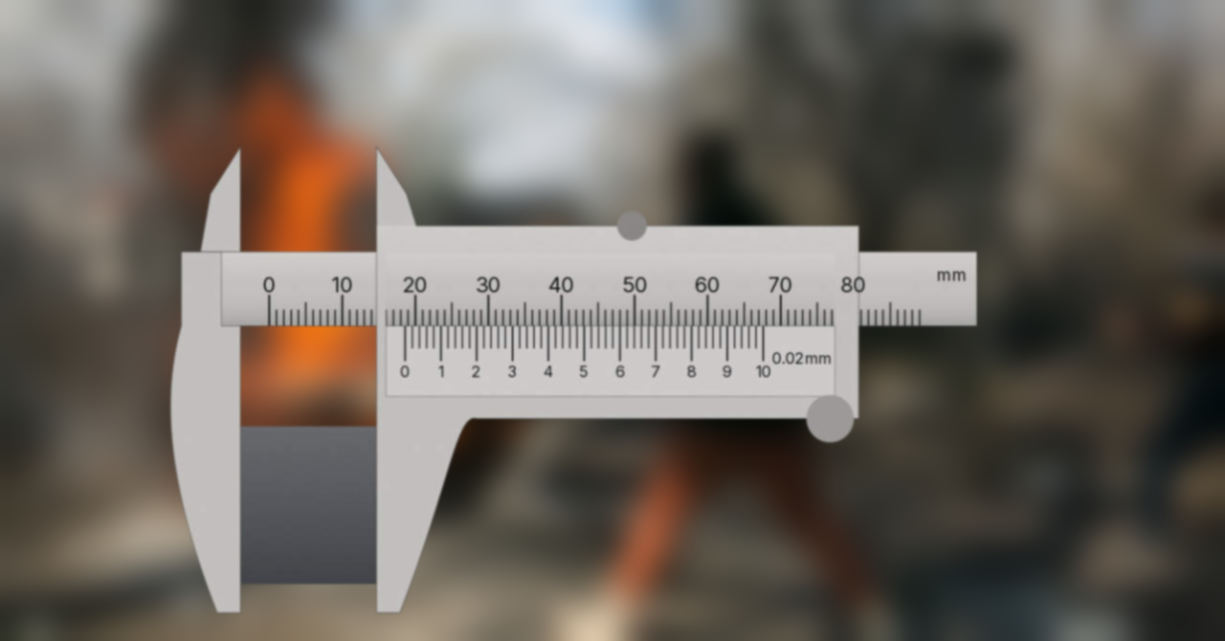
18.6 mm
